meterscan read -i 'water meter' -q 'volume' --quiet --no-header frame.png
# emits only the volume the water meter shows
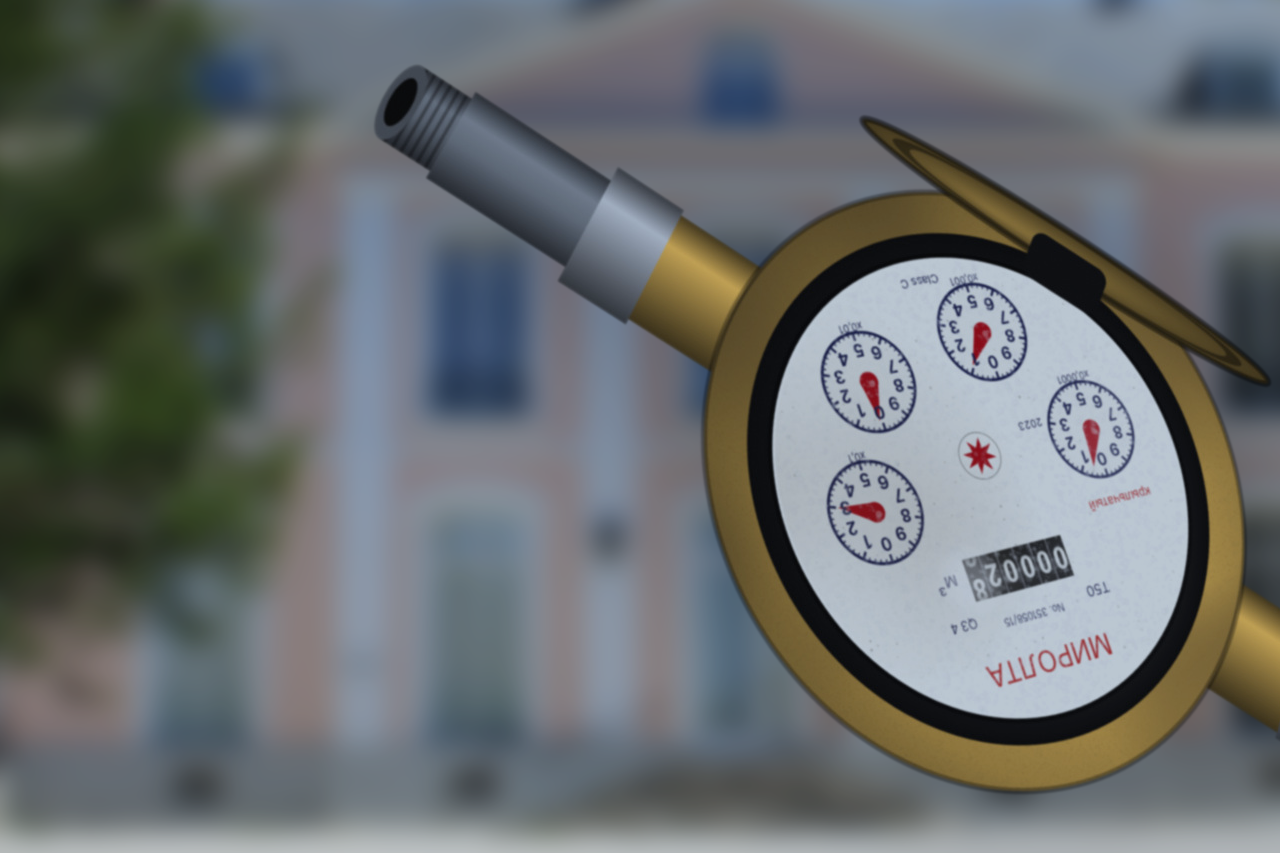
28.3010 m³
